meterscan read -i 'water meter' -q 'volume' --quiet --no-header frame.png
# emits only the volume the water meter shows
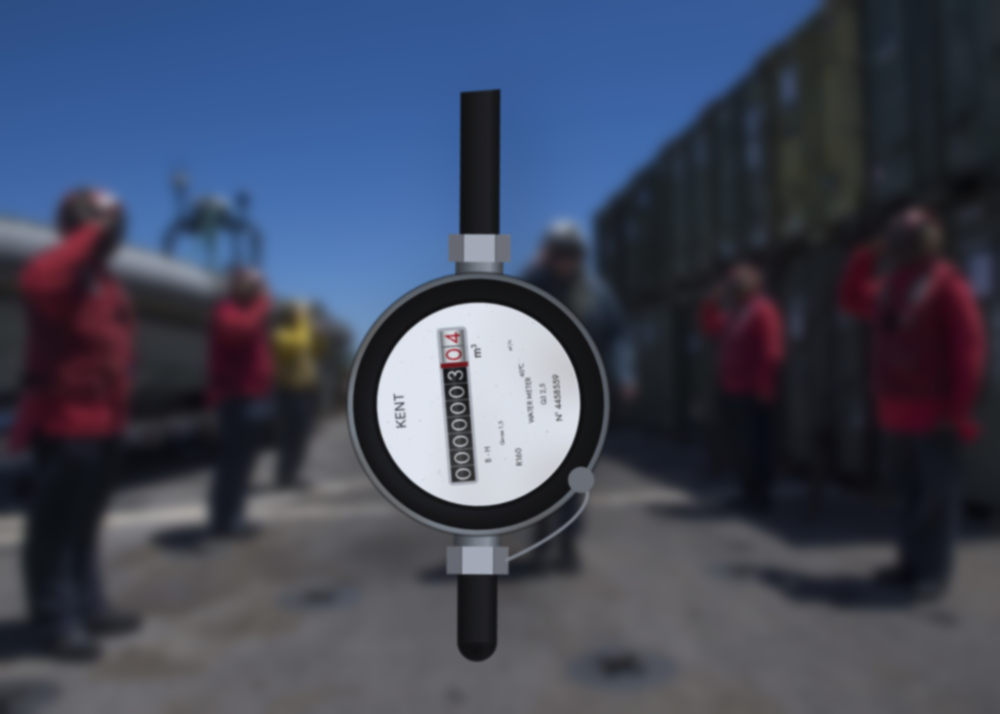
3.04 m³
